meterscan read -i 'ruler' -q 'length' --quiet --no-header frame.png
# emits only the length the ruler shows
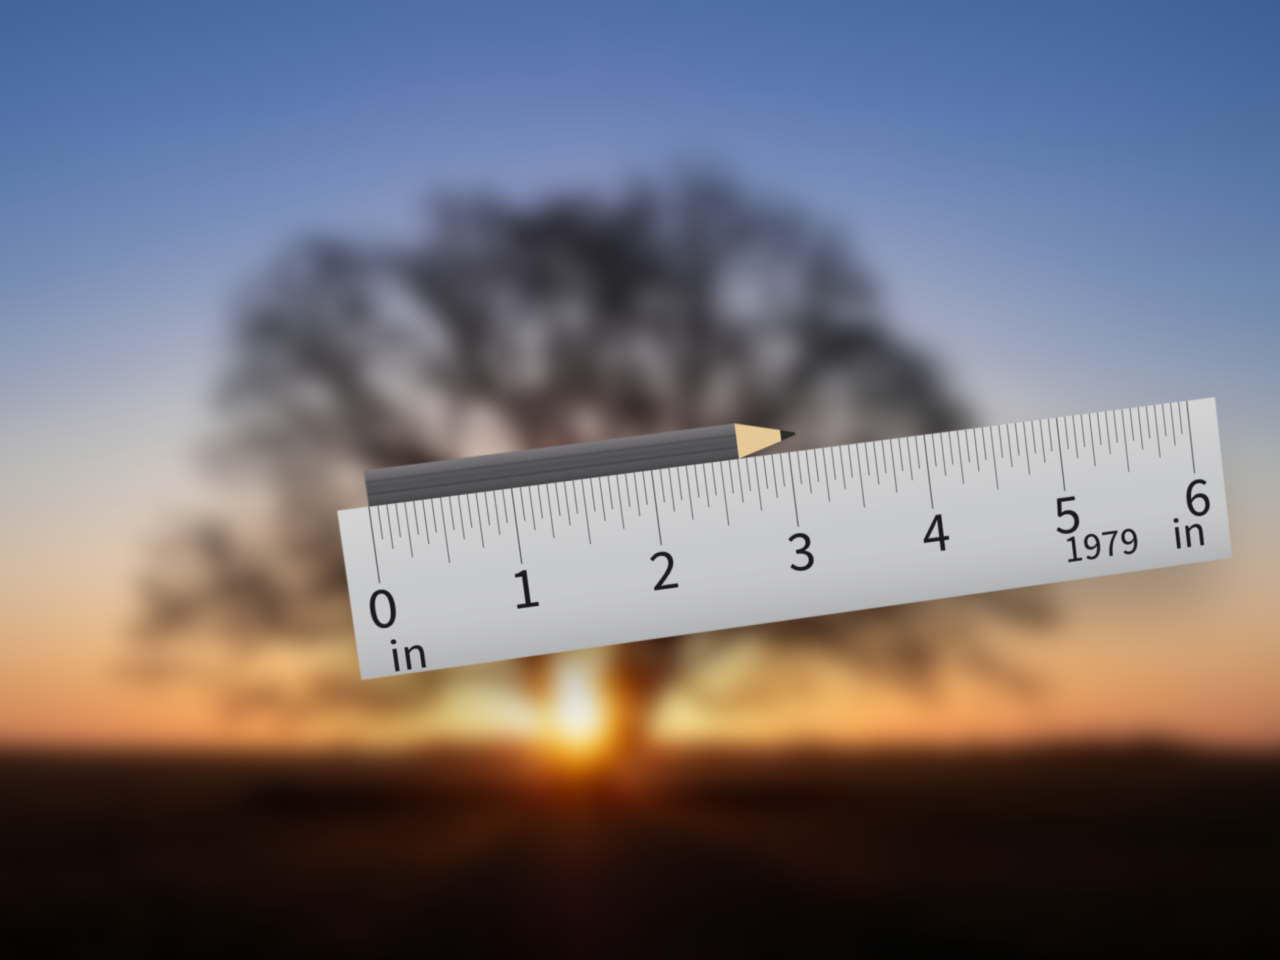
3.0625 in
